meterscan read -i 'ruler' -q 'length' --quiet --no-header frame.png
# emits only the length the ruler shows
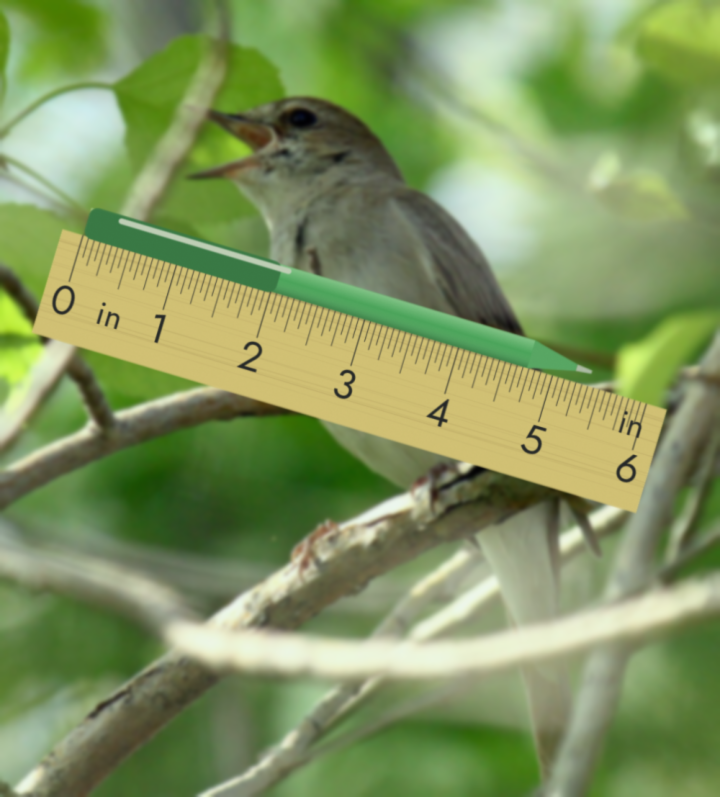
5.375 in
